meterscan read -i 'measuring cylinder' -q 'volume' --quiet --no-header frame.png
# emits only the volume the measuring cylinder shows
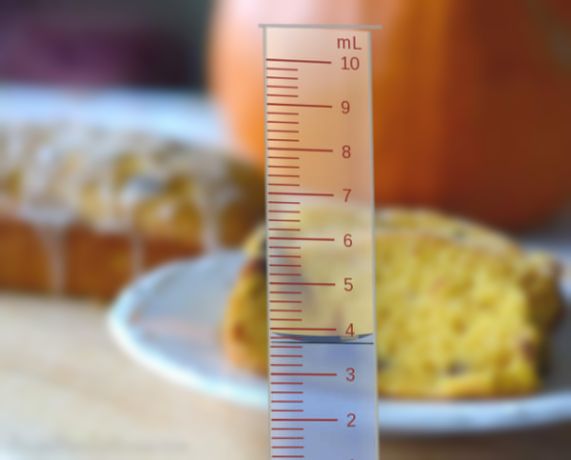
3.7 mL
